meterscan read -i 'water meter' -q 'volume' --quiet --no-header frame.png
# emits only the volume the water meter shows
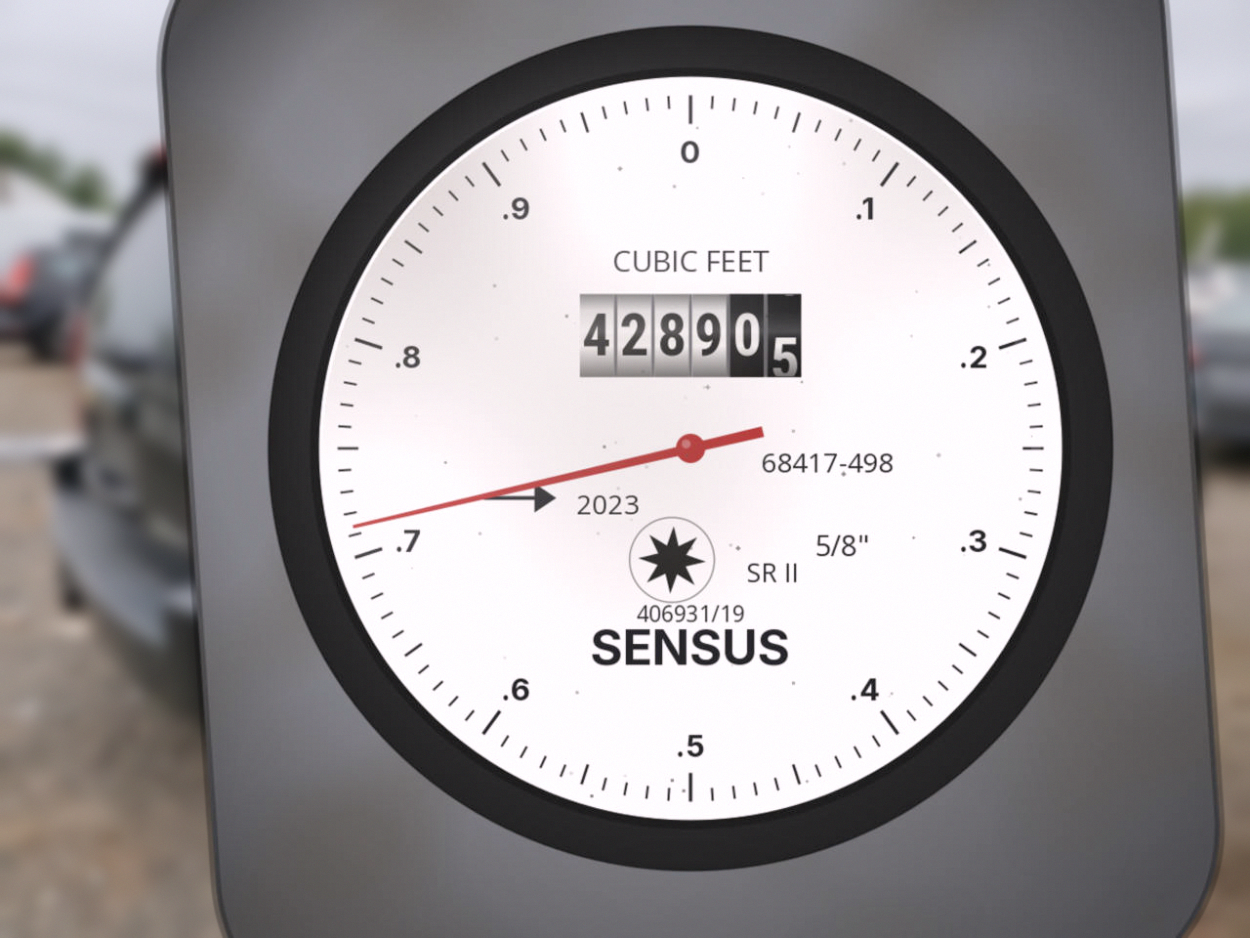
428904.71 ft³
